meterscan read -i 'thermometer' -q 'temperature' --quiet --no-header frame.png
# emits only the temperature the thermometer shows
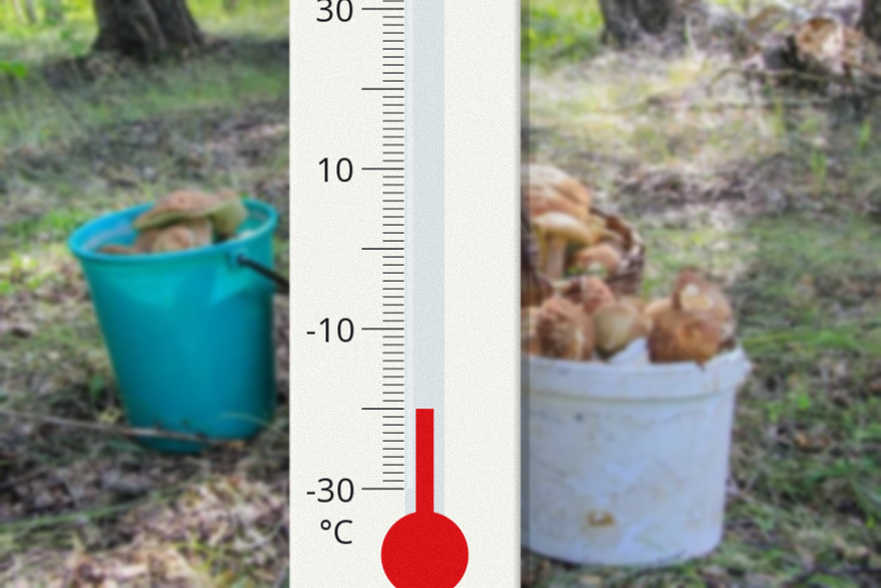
-20 °C
